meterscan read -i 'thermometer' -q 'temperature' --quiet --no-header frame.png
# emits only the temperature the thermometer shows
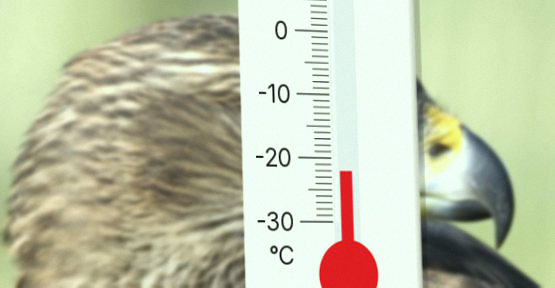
-22 °C
